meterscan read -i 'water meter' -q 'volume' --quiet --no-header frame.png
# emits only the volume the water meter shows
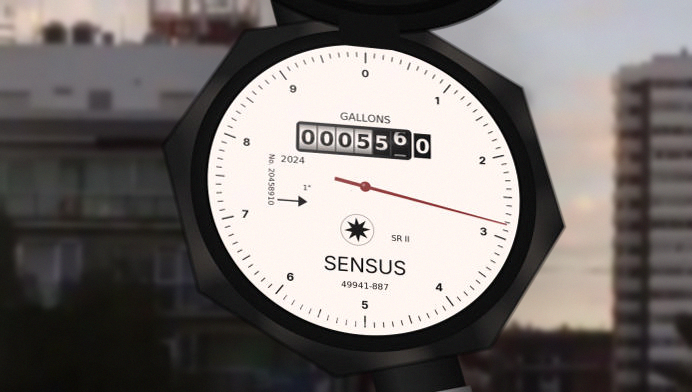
5562.8 gal
